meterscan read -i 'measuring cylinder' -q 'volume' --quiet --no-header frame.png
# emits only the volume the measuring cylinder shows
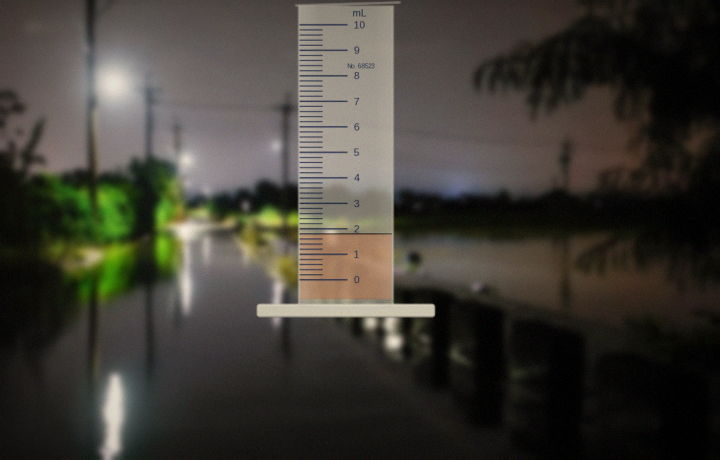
1.8 mL
